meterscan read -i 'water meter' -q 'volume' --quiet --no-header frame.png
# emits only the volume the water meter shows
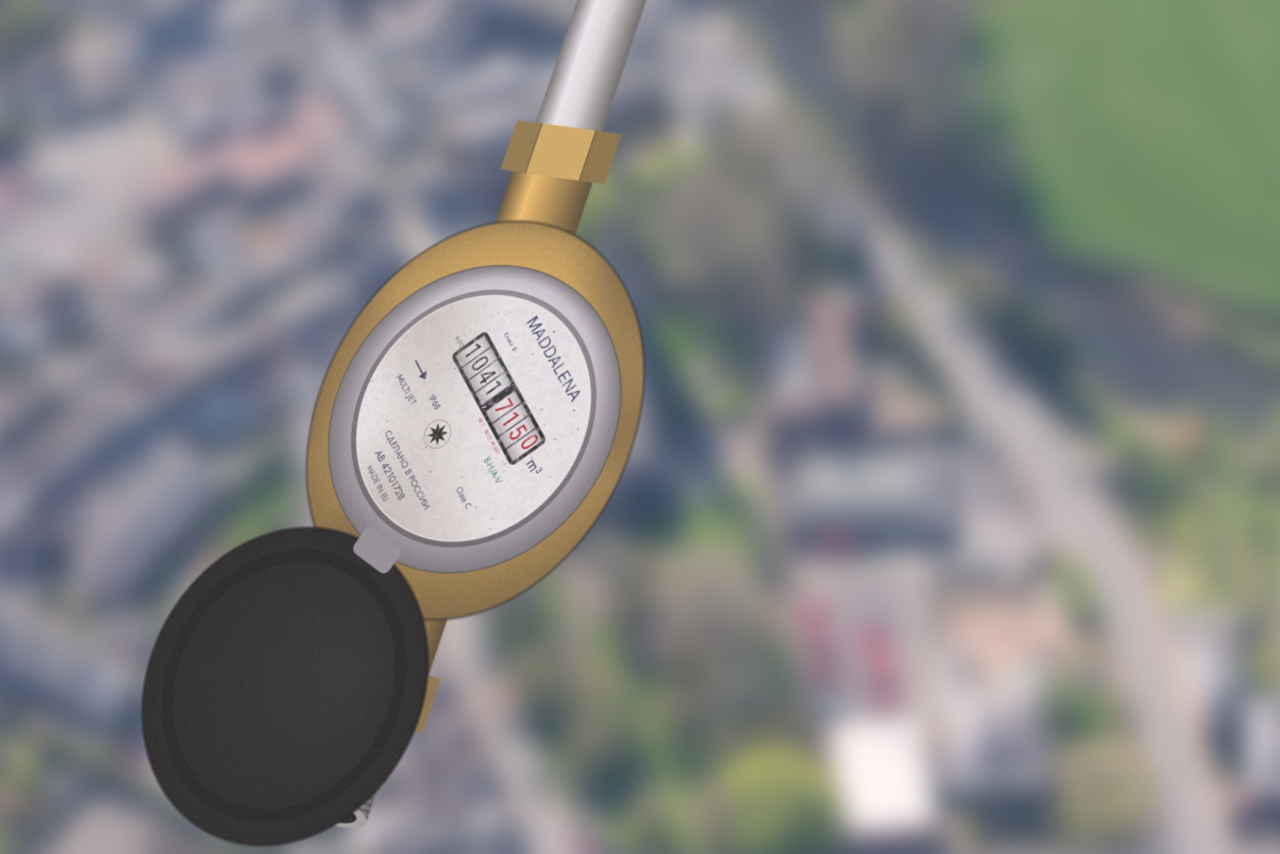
1041.7150 m³
